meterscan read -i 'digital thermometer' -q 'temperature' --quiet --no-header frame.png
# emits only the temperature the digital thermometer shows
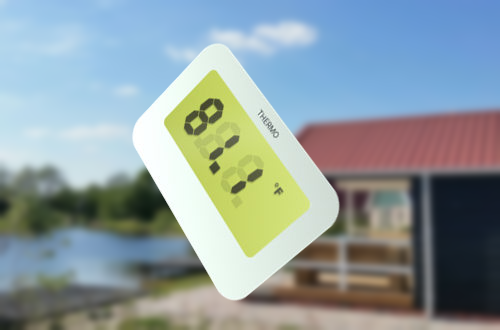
81.1 °F
